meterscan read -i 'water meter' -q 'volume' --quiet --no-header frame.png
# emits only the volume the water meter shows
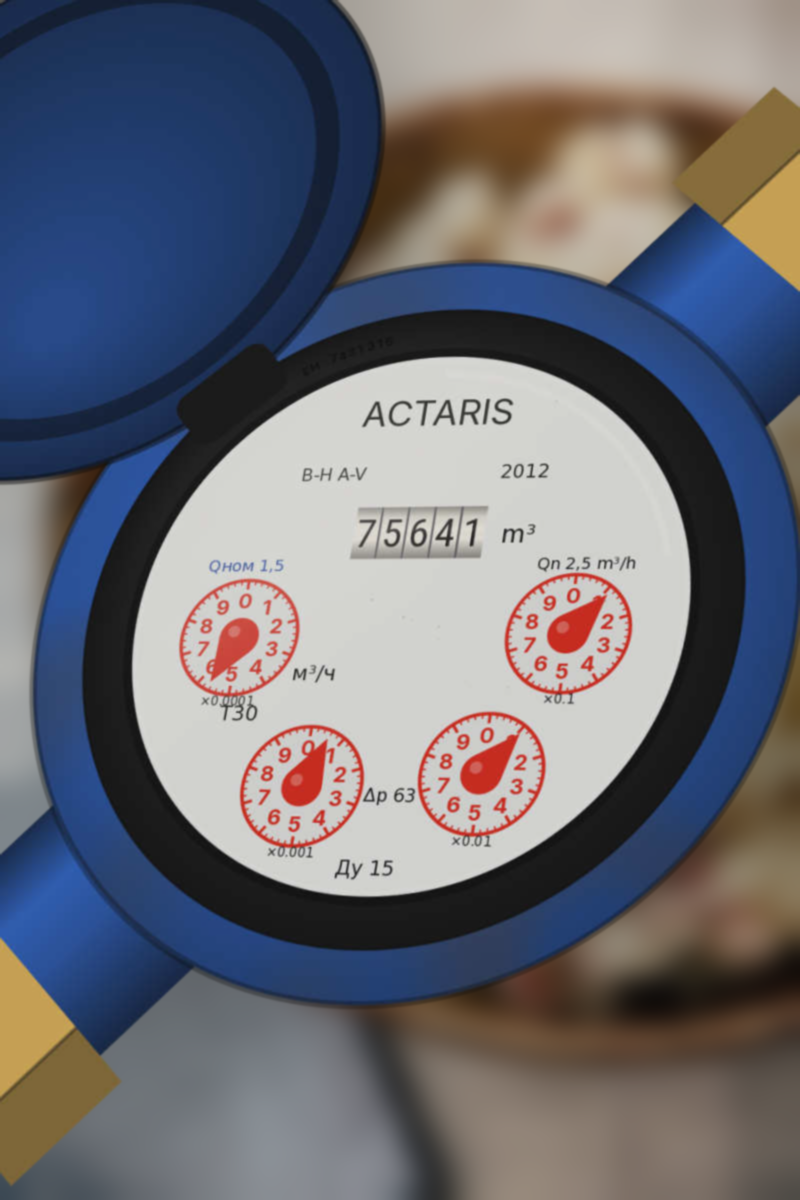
75641.1105 m³
